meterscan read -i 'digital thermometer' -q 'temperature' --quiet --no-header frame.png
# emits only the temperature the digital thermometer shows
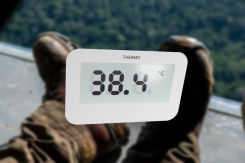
38.4 °C
